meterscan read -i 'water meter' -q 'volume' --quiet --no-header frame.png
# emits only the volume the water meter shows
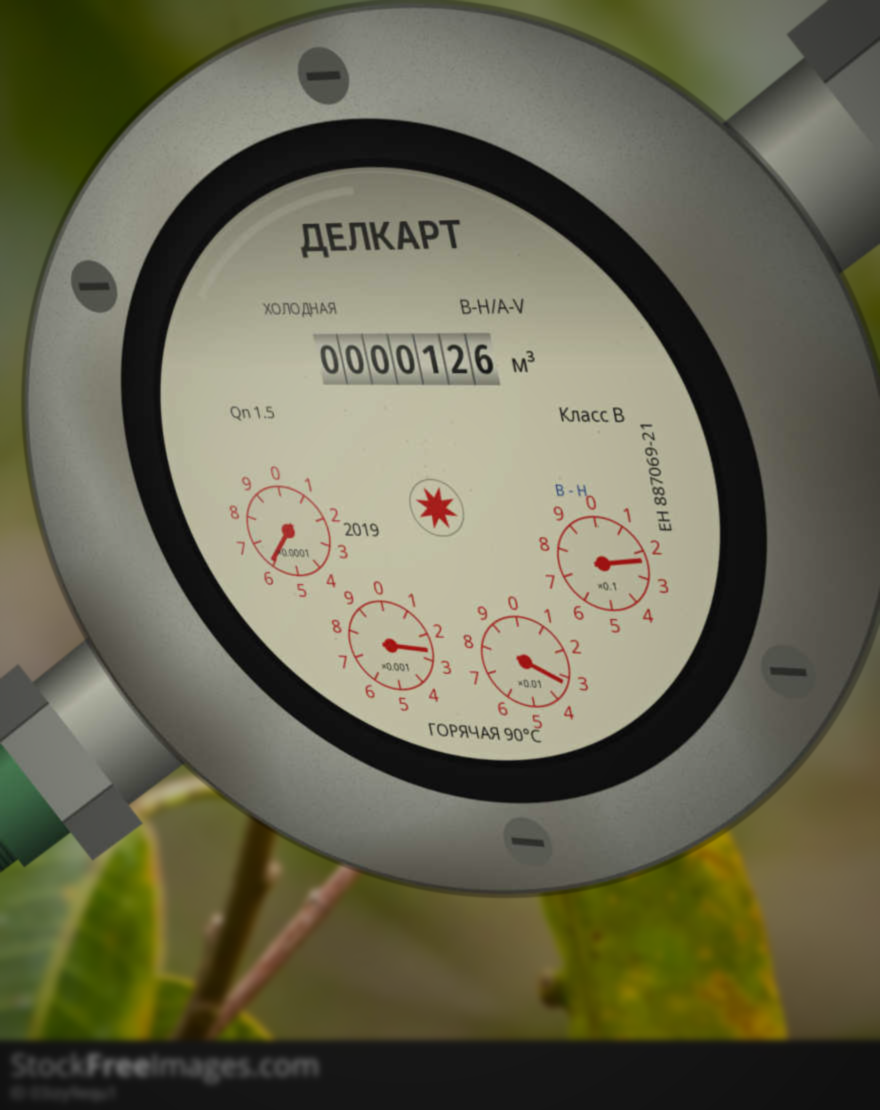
126.2326 m³
